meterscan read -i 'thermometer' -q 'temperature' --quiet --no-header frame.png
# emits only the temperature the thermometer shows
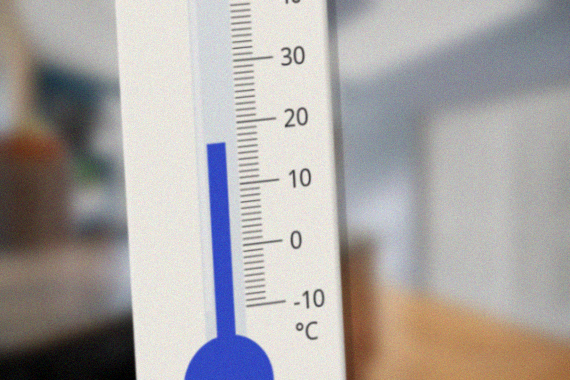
17 °C
